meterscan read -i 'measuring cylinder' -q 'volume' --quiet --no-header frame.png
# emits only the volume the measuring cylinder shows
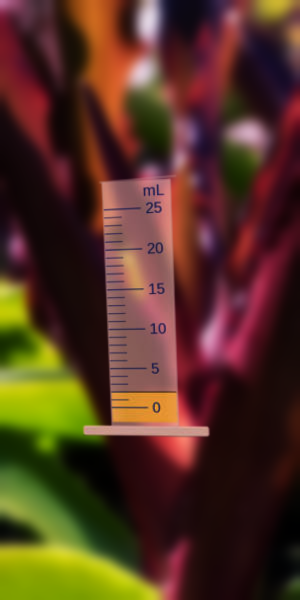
2 mL
